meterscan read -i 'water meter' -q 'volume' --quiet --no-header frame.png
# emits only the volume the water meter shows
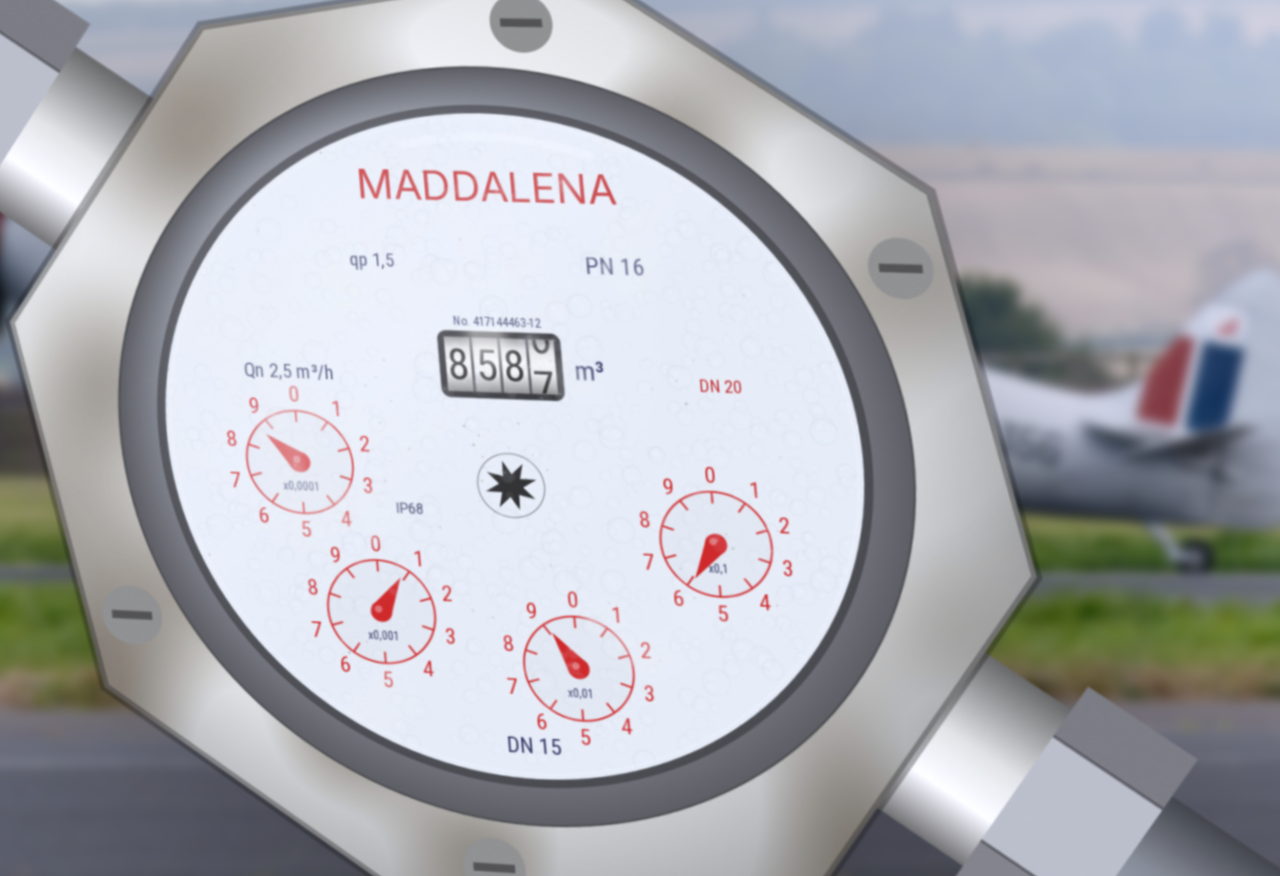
8586.5908 m³
